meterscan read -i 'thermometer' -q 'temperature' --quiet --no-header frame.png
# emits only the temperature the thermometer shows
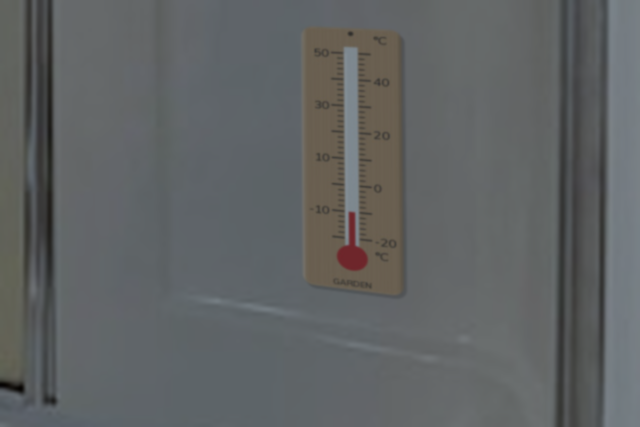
-10 °C
